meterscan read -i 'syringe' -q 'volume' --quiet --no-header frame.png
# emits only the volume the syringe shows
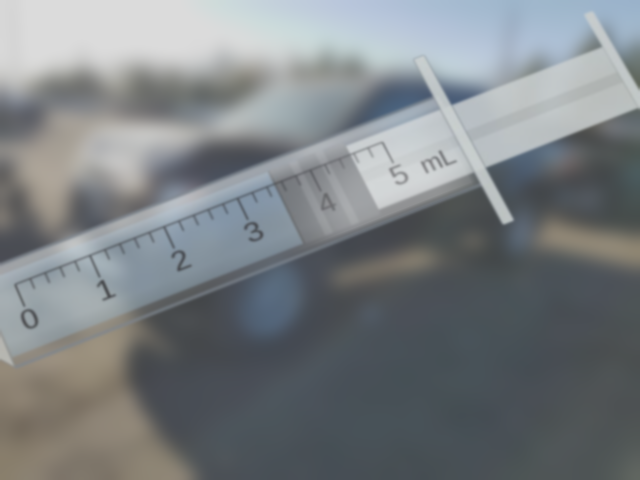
3.5 mL
